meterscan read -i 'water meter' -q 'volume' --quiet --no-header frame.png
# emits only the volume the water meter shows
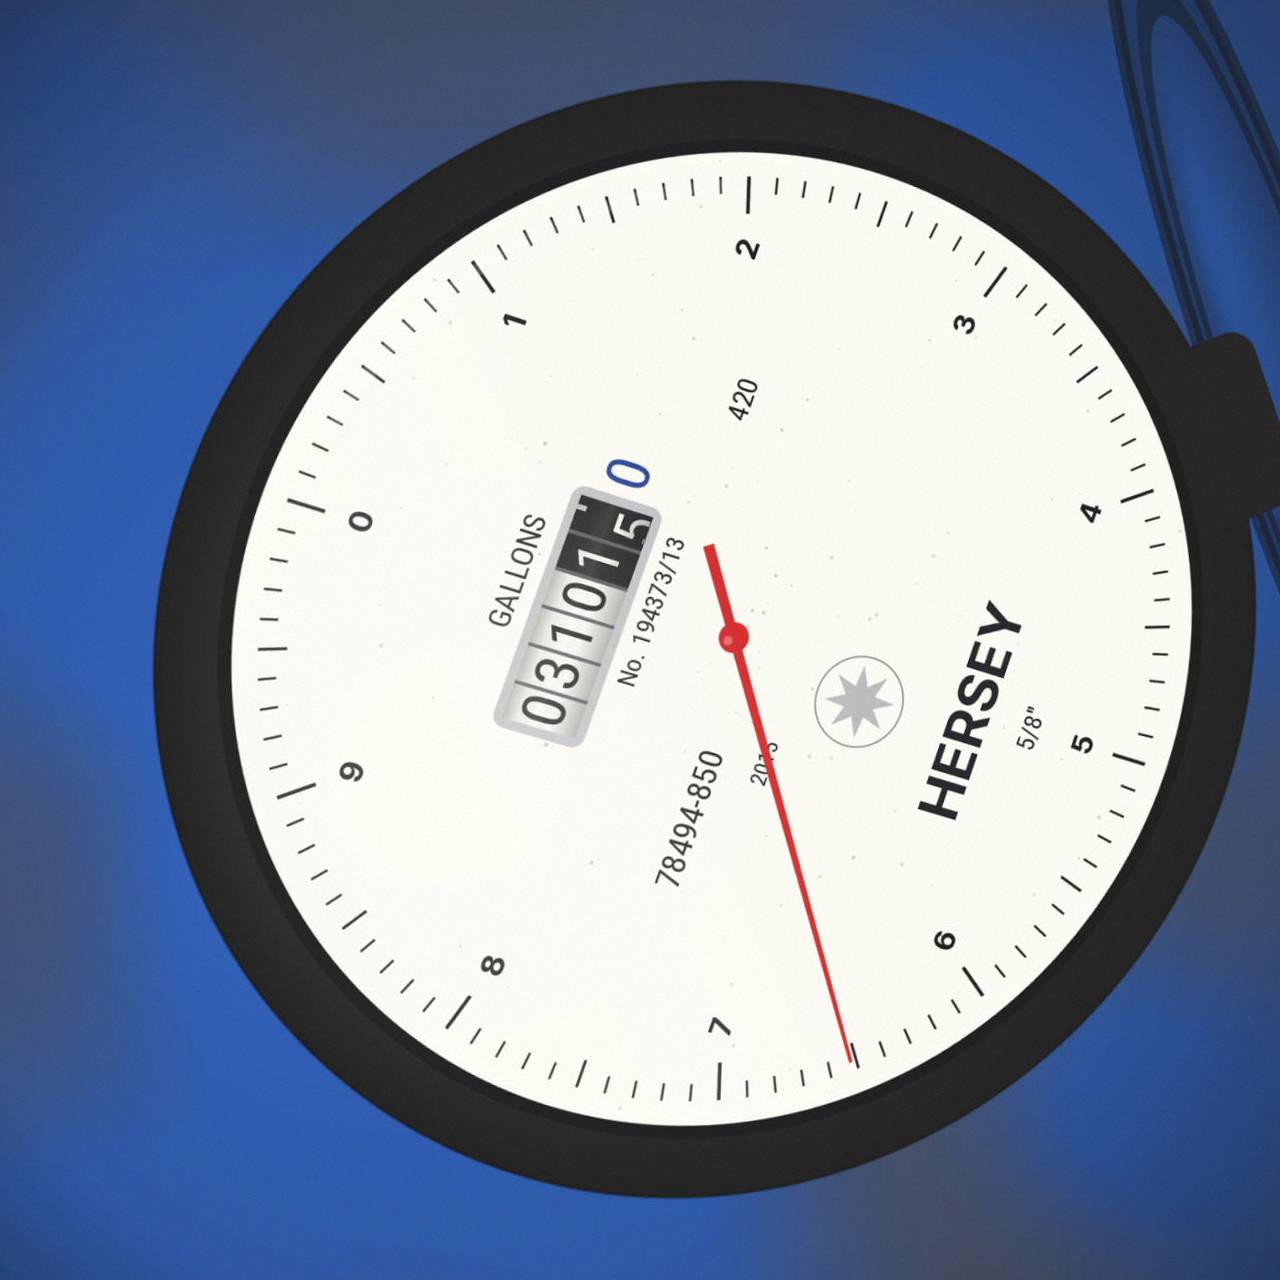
310146.5 gal
